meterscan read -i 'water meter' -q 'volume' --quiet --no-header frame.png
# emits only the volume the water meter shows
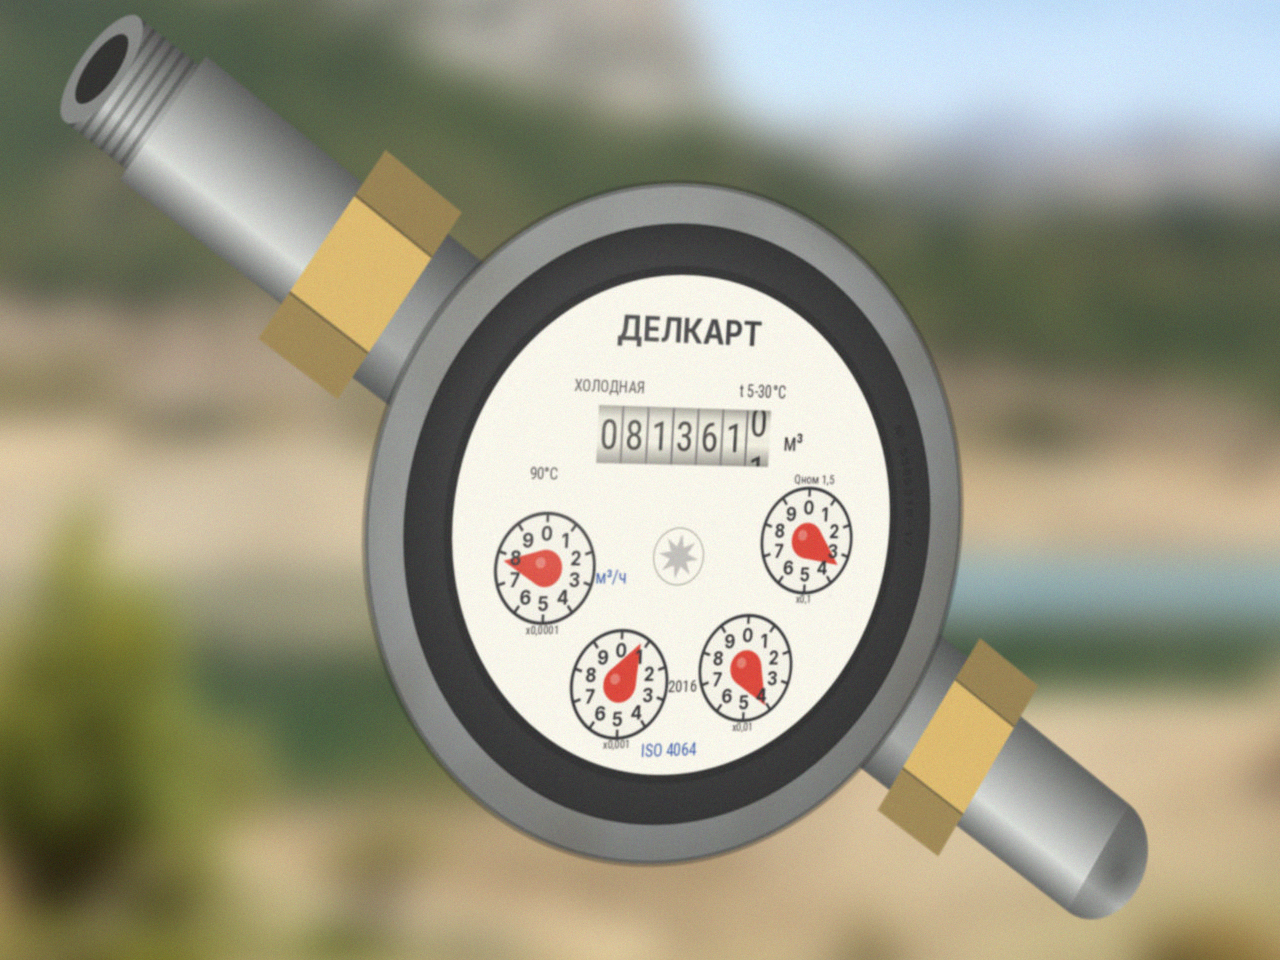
813610.3407 m³
